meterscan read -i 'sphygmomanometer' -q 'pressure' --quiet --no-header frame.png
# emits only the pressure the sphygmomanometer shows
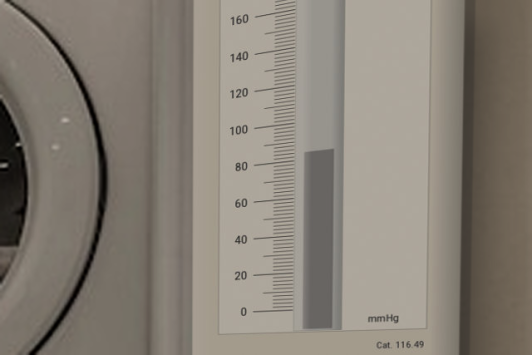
84 mmHg
